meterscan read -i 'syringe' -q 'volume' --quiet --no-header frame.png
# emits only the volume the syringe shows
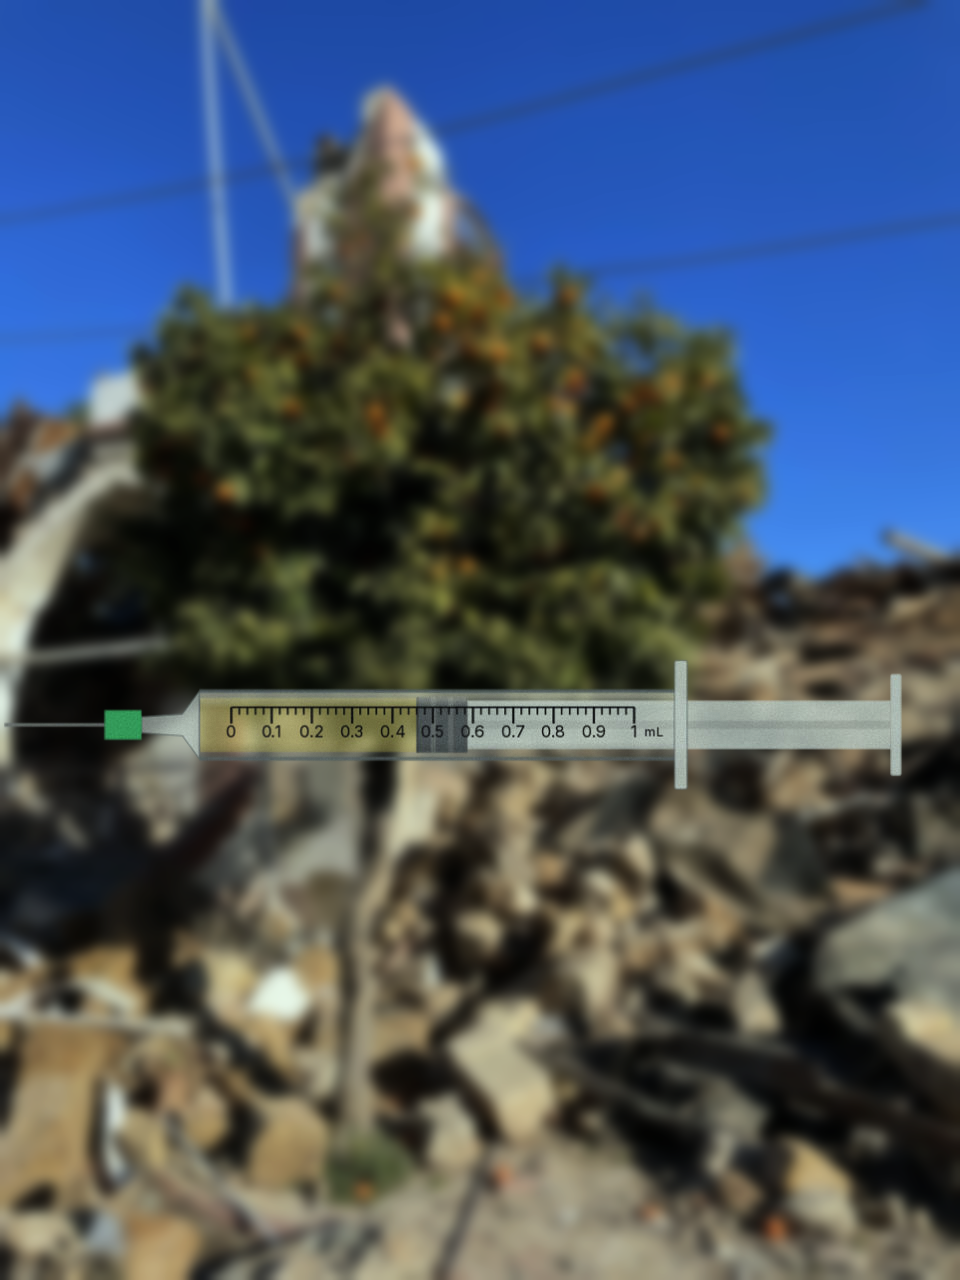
0.46 mL
